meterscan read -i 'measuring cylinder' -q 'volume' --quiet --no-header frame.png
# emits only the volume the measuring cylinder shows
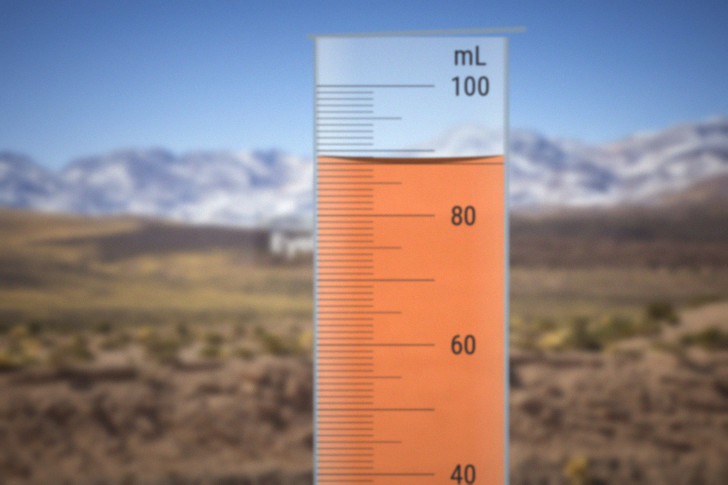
88 mL
